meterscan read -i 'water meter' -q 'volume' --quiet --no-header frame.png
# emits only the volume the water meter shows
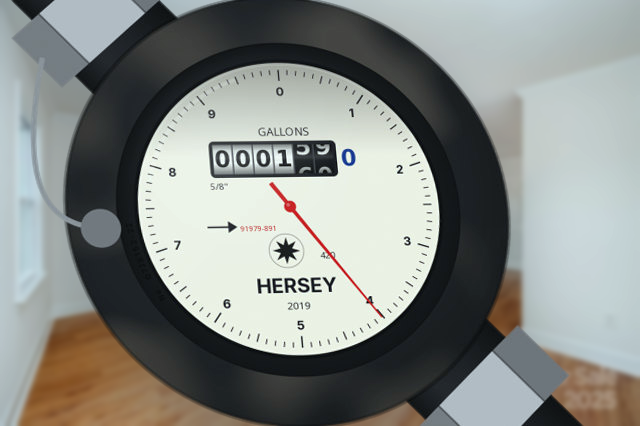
1594.0 gal
